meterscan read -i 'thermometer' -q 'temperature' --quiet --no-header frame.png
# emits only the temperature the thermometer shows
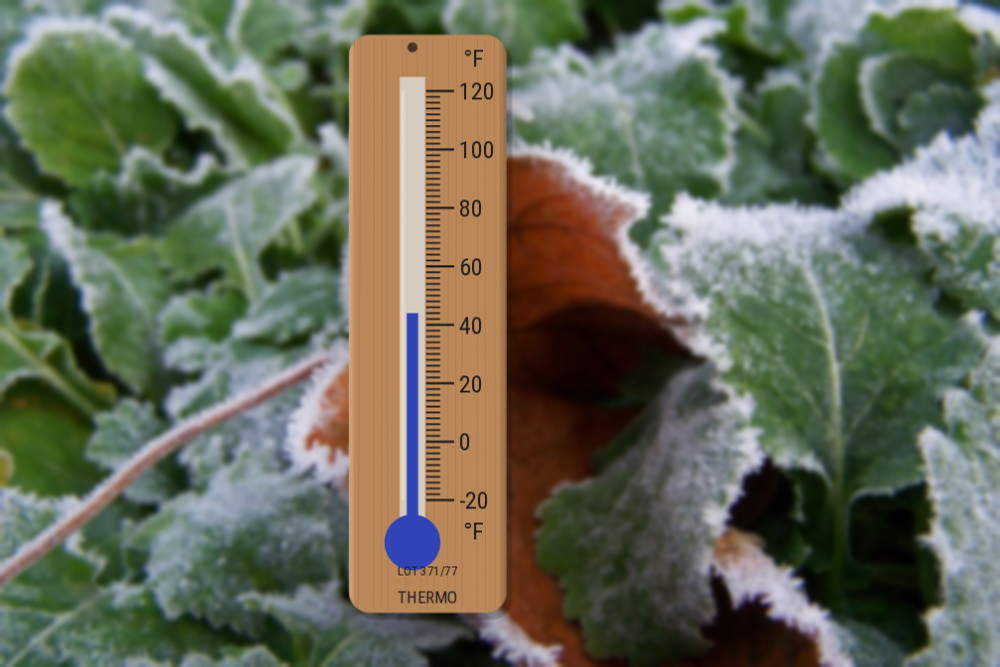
44 °F
